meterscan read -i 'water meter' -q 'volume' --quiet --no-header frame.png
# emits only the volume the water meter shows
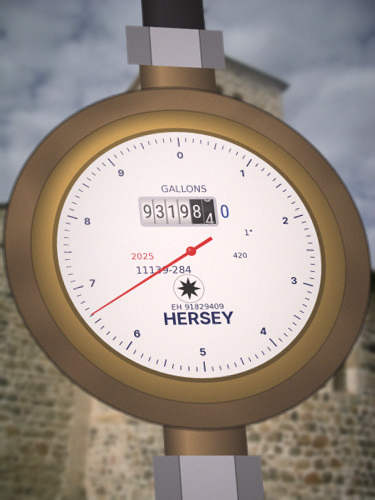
9319836.6 gal
